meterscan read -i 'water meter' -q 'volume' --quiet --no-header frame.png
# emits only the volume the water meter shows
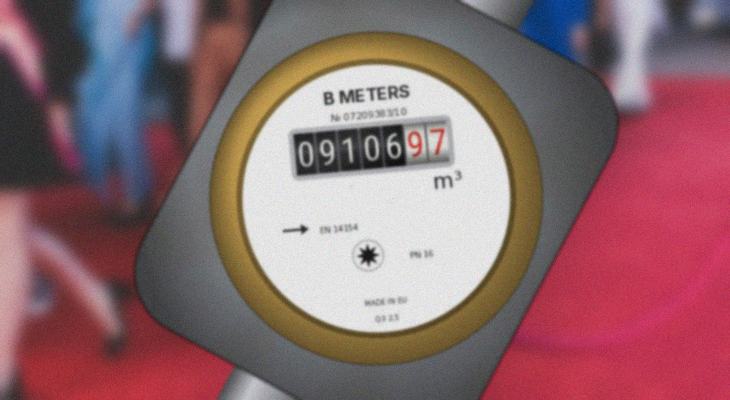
9106.97 m³
